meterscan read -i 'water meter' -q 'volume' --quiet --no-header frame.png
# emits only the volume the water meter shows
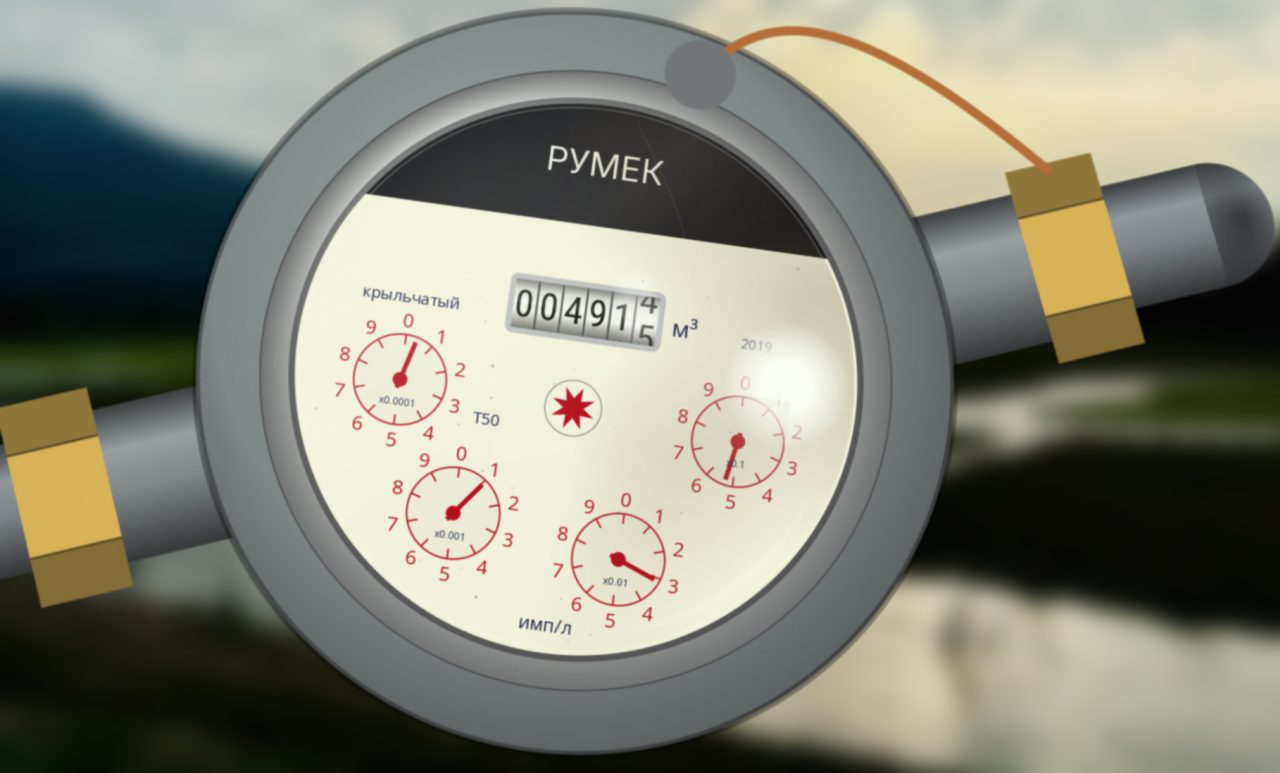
4914.5310 m³
